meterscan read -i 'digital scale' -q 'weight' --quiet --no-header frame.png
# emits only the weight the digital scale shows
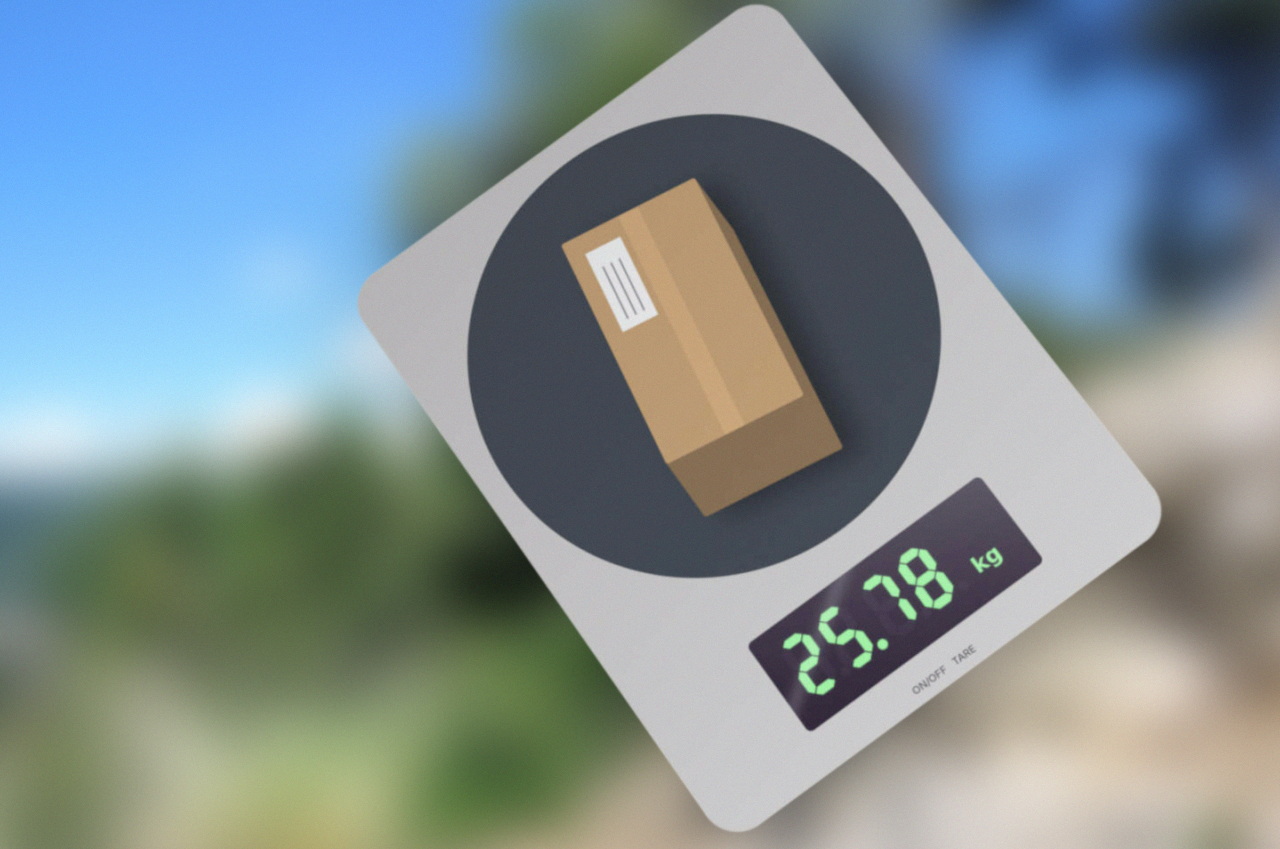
25.78 kg
